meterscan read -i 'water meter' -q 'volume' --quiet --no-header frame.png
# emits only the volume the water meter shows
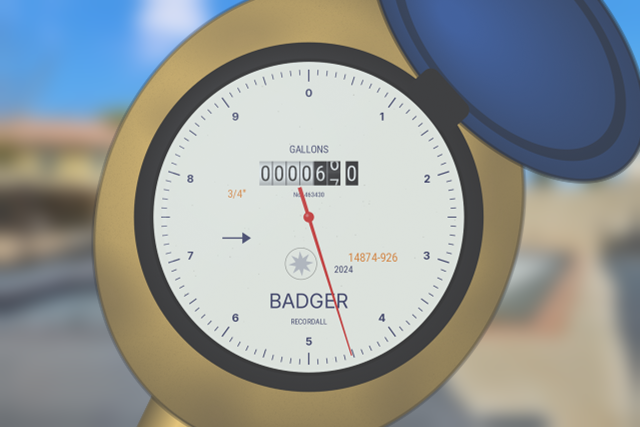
664.5 gal
